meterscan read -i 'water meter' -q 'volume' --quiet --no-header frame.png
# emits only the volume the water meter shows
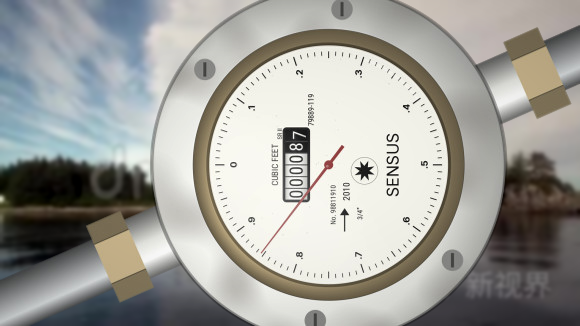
86.85 ft³
